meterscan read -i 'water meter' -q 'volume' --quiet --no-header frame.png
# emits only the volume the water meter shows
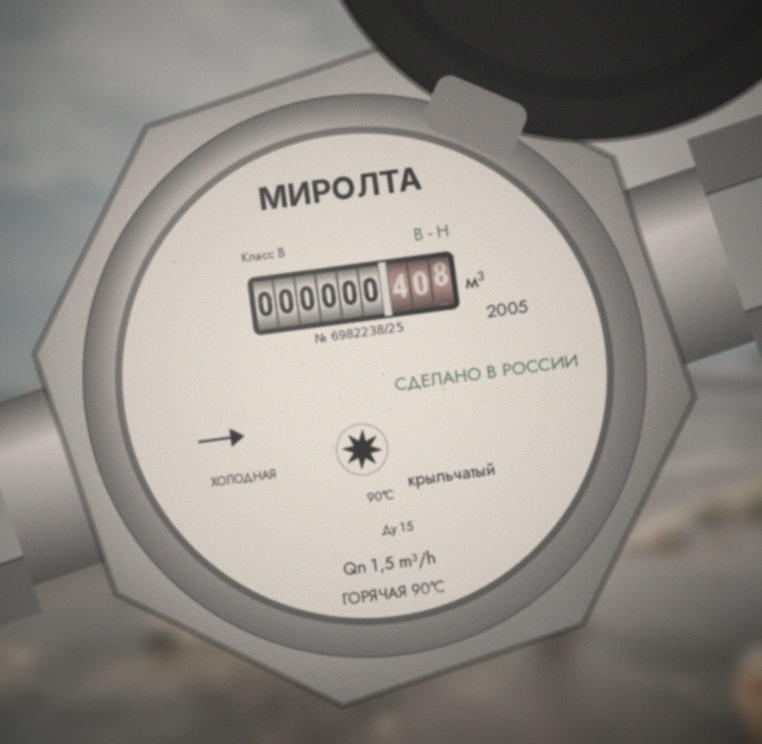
0.408 m³
